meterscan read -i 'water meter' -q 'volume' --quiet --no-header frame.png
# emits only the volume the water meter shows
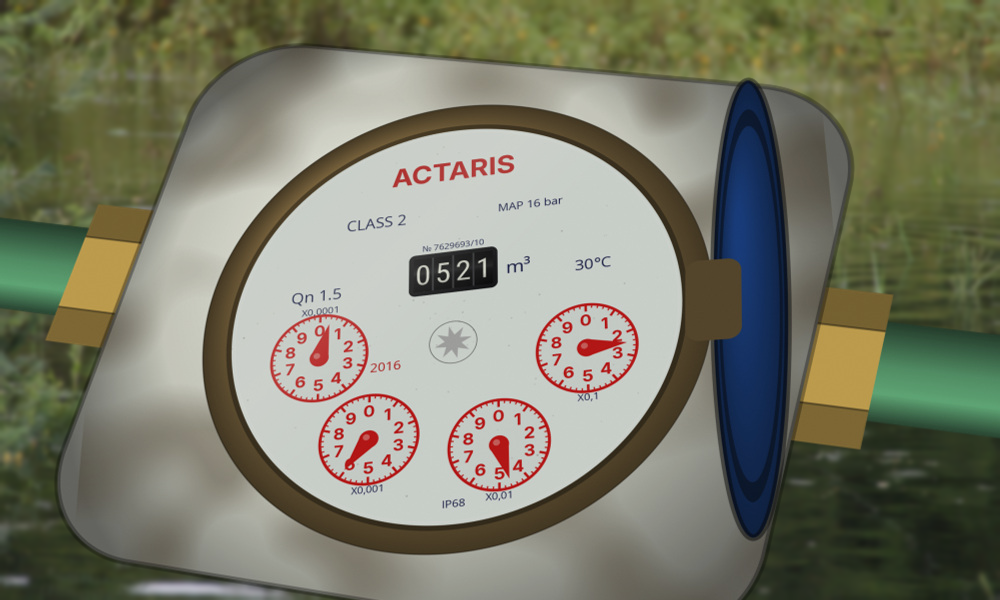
521.2460 m³
